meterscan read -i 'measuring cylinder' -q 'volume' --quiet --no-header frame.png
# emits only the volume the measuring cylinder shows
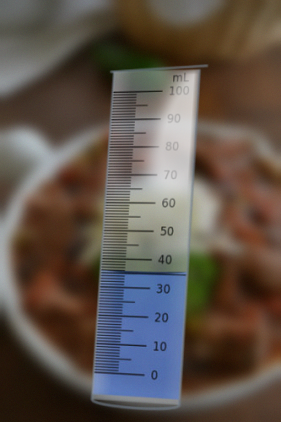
35 mL
